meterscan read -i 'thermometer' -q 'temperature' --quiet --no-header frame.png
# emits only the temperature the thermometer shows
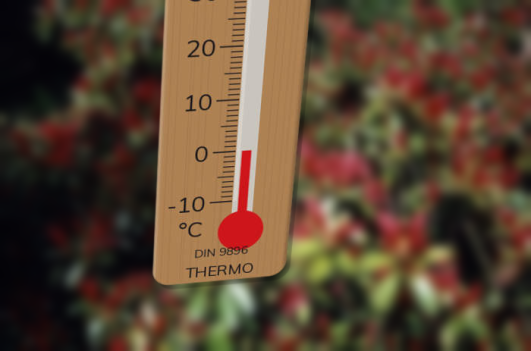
0 °C
